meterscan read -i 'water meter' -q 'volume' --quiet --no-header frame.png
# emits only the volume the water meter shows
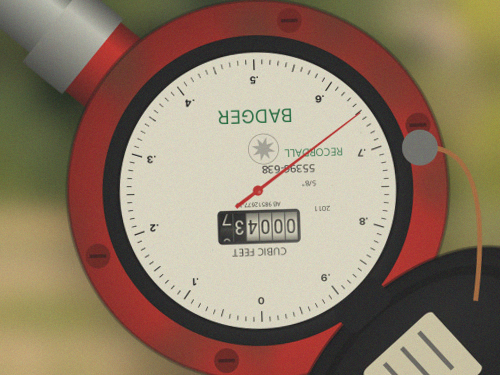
436.65 ft³
